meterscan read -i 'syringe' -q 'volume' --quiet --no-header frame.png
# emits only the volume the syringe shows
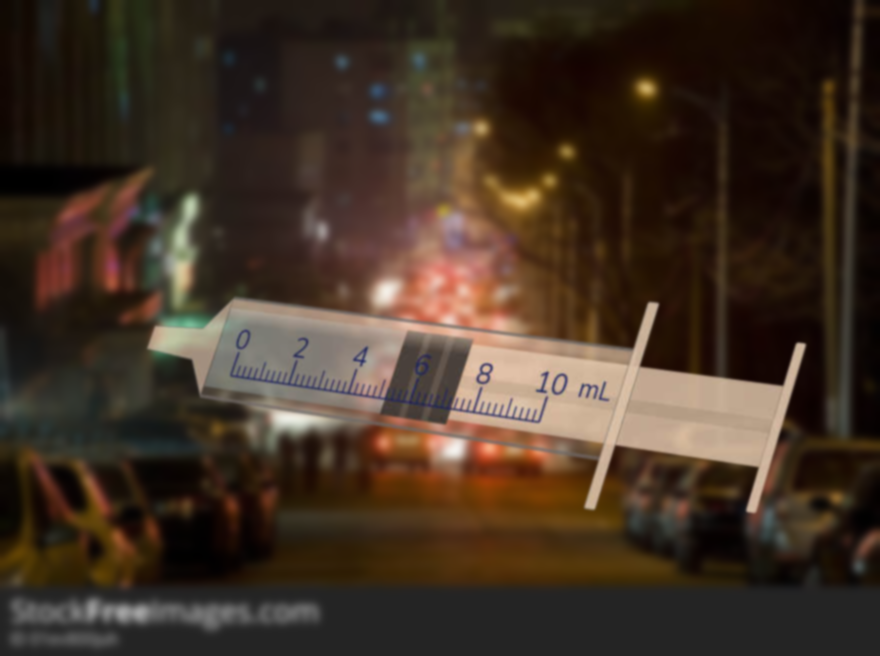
5.2 mL
